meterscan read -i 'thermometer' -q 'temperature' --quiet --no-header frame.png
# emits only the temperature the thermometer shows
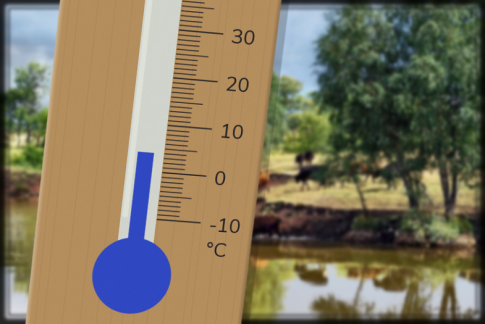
4 °C
